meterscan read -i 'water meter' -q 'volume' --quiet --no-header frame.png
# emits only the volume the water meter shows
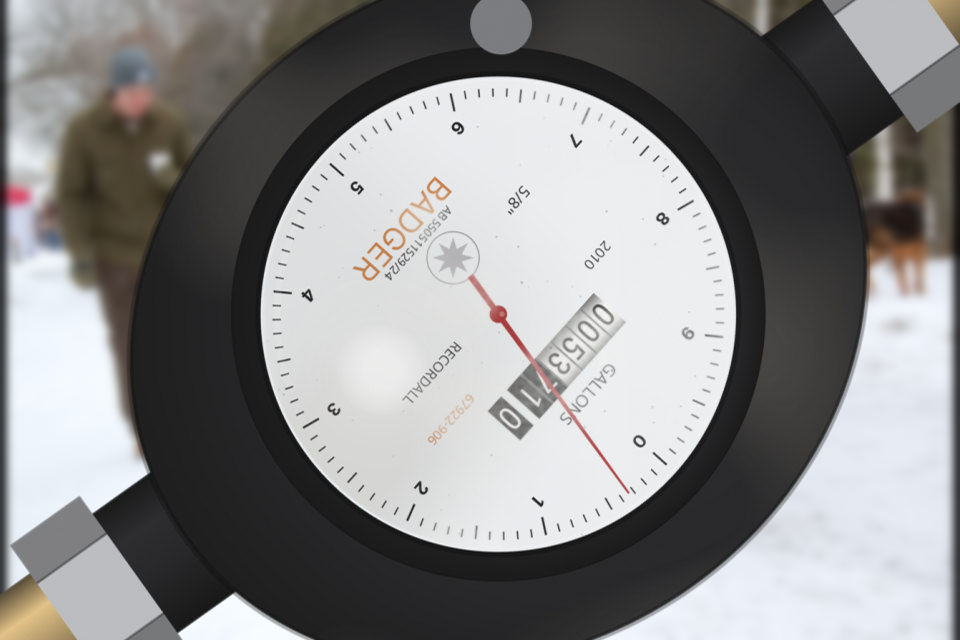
53710.3 gal
